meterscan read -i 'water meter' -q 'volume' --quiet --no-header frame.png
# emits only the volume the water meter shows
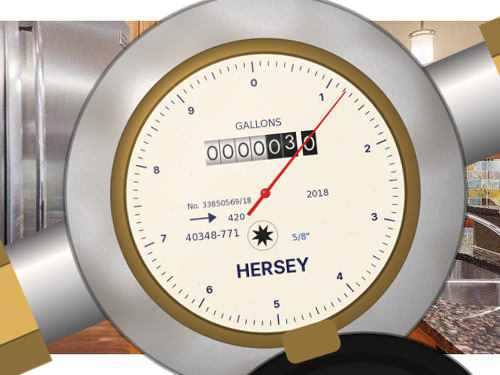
31.2 gal
